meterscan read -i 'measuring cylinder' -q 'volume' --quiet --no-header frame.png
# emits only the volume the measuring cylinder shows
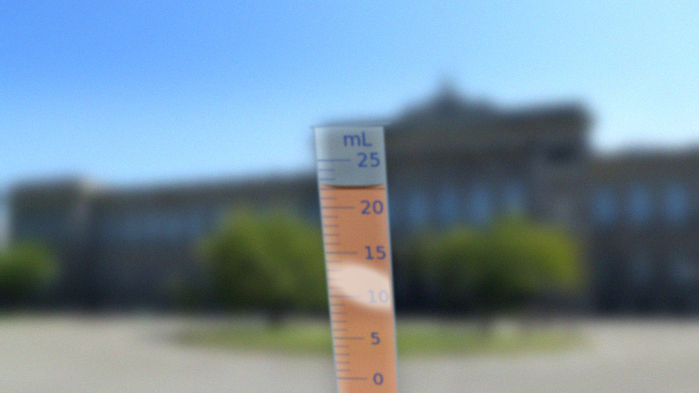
22 mL
